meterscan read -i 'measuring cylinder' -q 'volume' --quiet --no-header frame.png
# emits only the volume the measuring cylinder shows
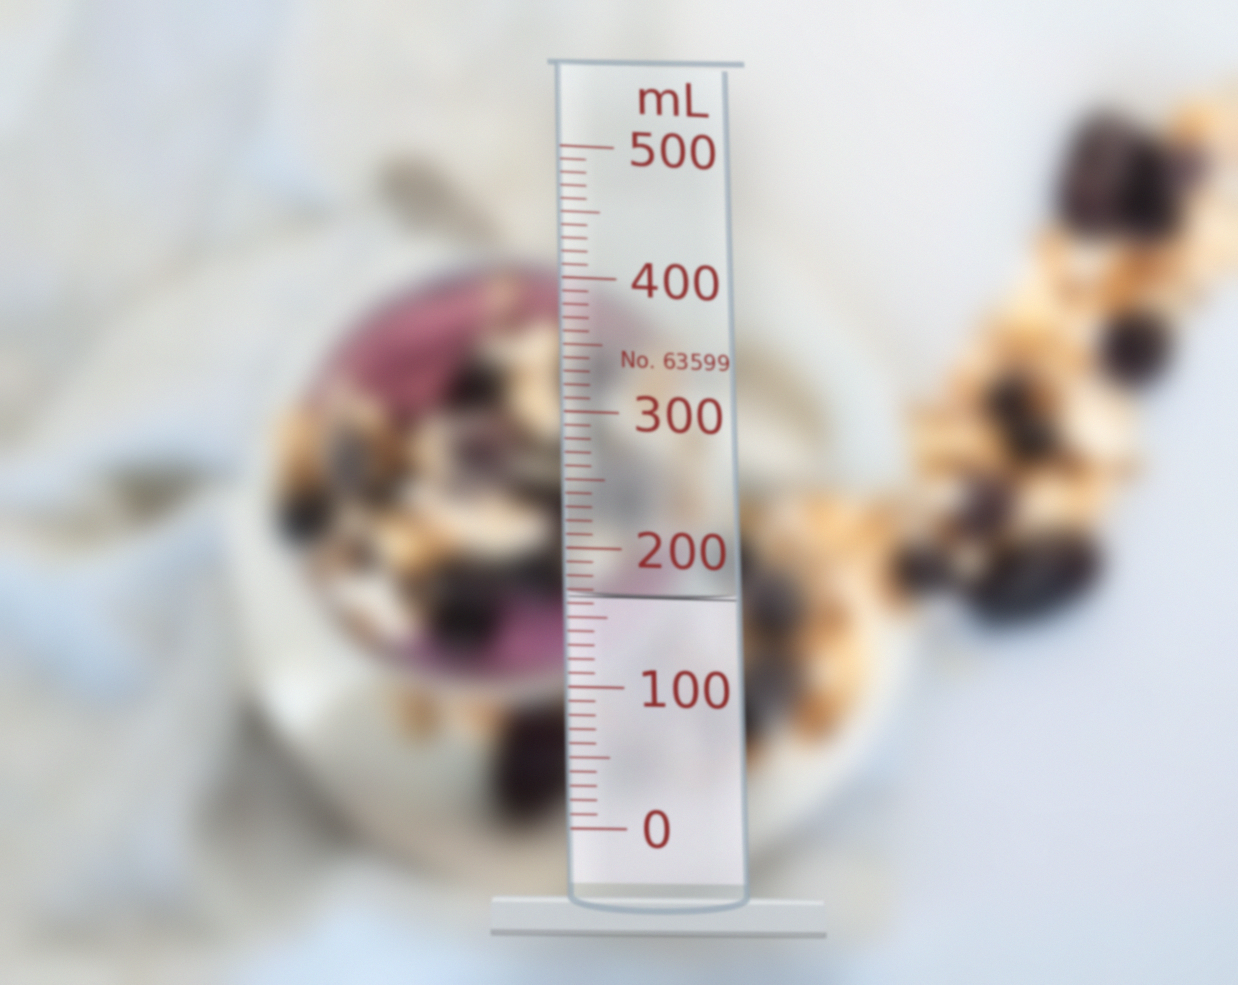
165 mL
